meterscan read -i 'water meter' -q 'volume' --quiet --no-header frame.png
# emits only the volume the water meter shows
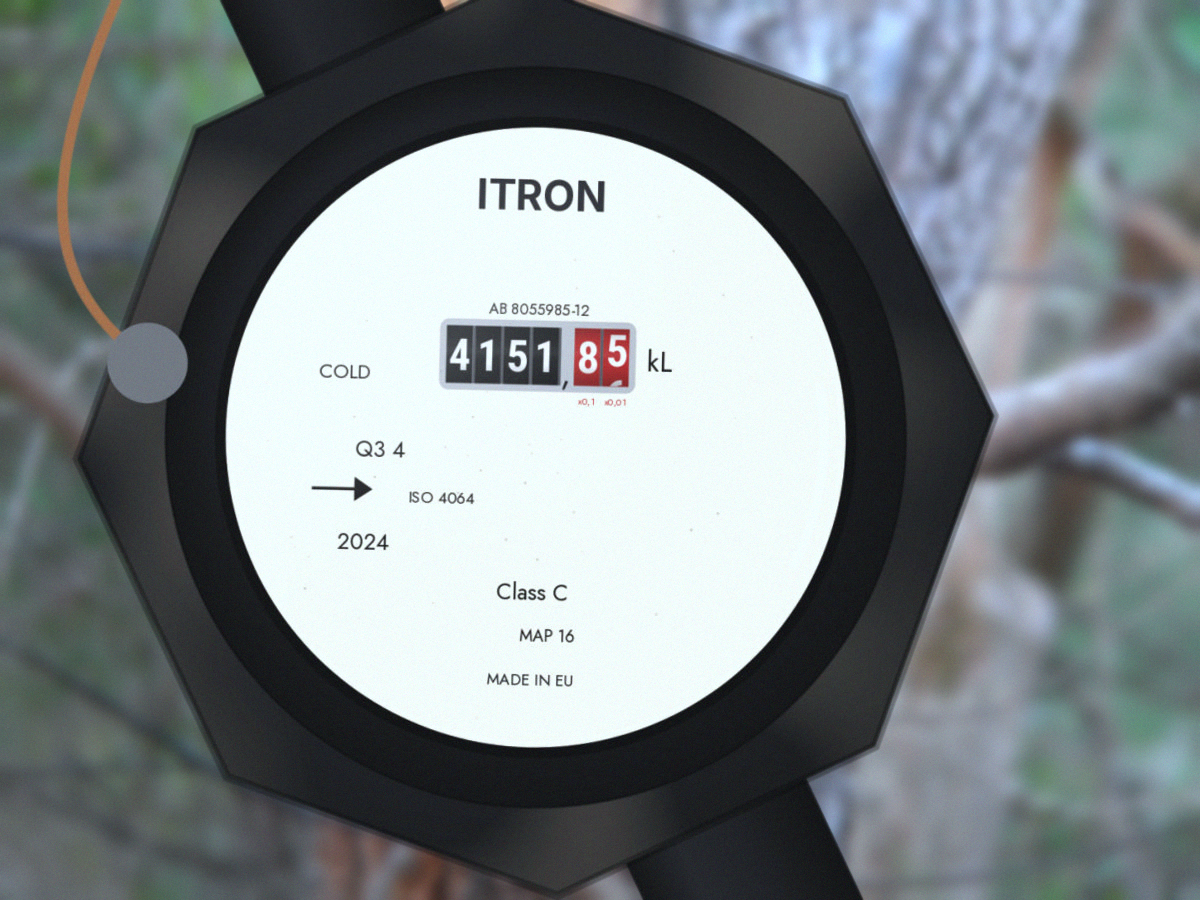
4151.85 kL
